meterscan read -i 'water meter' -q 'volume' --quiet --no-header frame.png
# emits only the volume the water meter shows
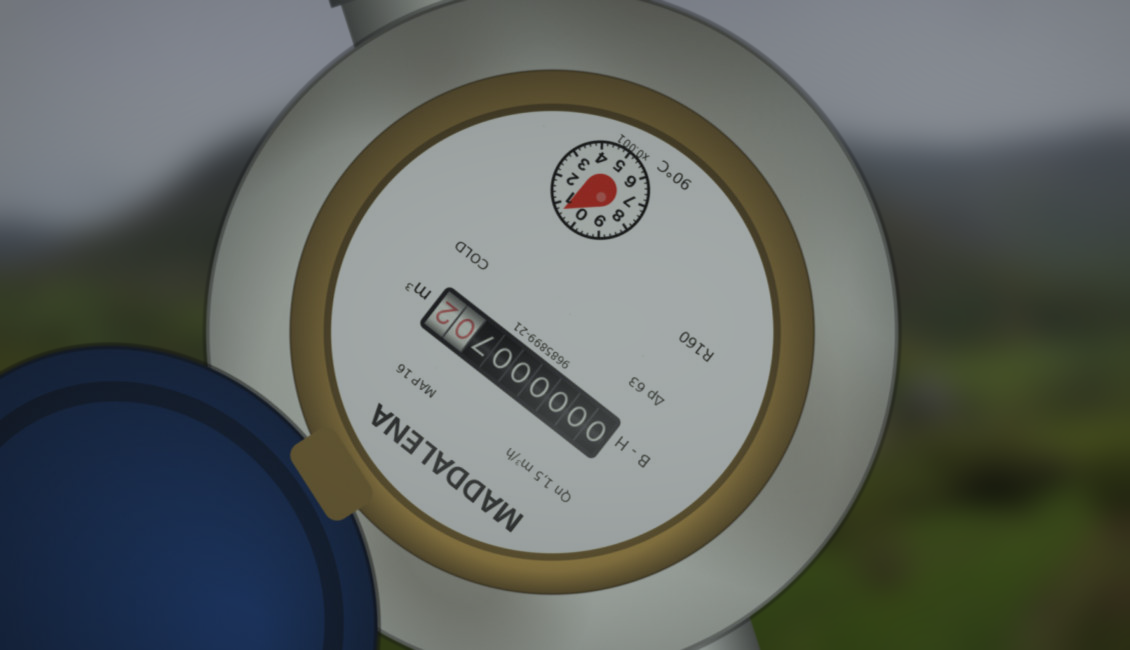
7.020 m³
